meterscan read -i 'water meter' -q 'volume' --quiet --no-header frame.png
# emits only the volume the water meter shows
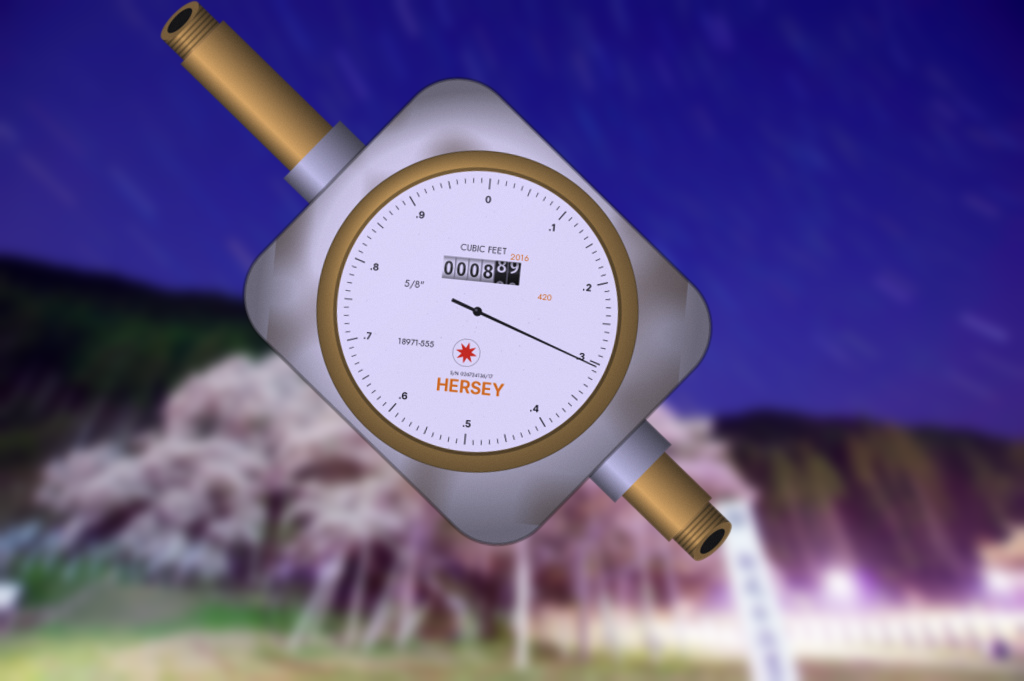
889.30 ft³
